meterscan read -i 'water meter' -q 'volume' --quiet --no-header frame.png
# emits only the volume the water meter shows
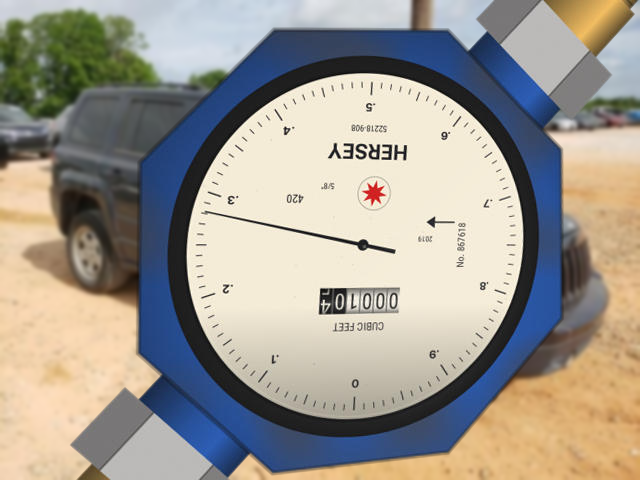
104.28 ft³
